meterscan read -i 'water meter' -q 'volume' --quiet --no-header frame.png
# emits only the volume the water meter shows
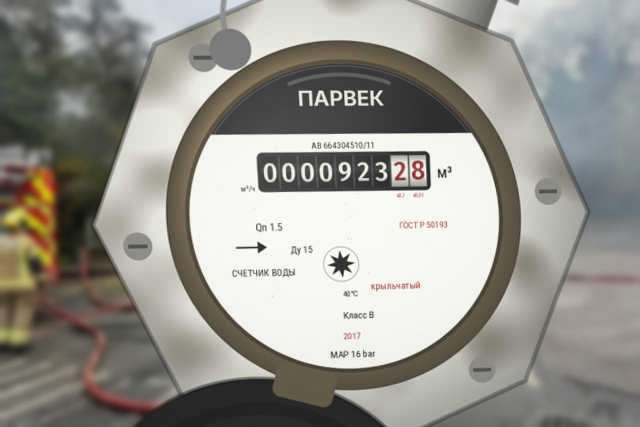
923.28 m³
